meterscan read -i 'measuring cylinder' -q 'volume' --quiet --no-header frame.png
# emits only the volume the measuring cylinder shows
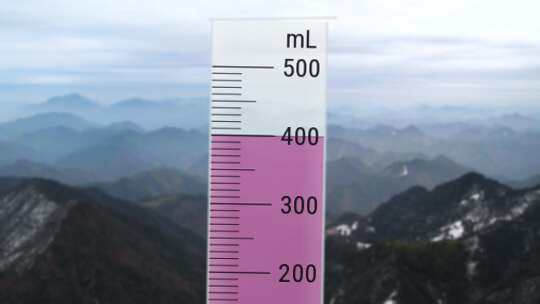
400 mL
